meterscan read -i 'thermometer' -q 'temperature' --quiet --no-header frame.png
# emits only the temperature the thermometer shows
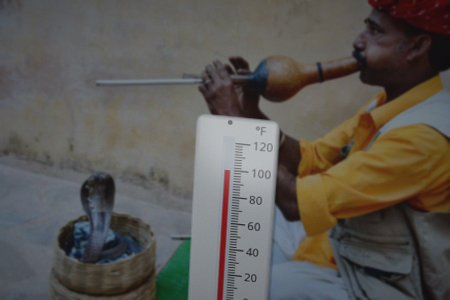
100 °F
